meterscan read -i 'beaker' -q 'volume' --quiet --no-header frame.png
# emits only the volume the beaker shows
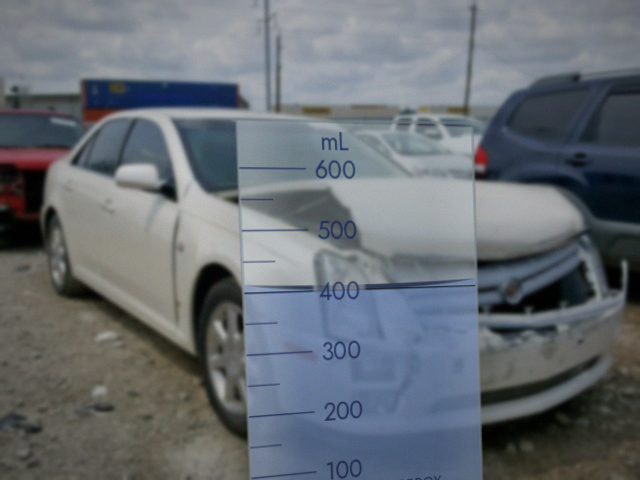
400 mL
